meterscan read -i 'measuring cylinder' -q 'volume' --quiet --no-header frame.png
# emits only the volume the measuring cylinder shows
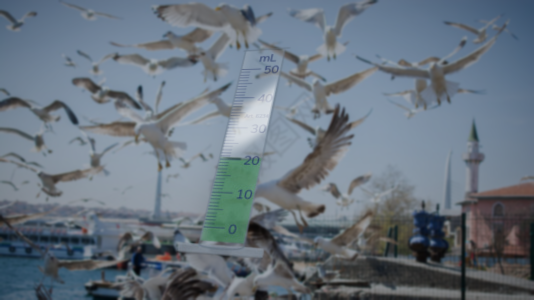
20 mL
